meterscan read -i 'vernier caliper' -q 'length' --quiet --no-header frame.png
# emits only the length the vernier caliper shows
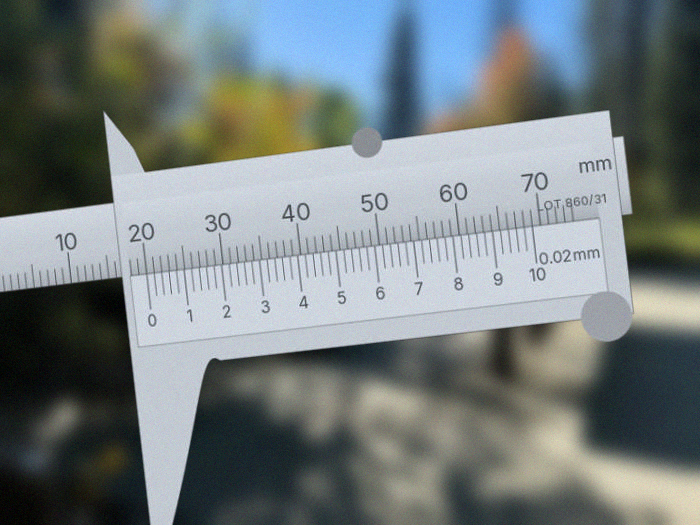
20.0 mm
